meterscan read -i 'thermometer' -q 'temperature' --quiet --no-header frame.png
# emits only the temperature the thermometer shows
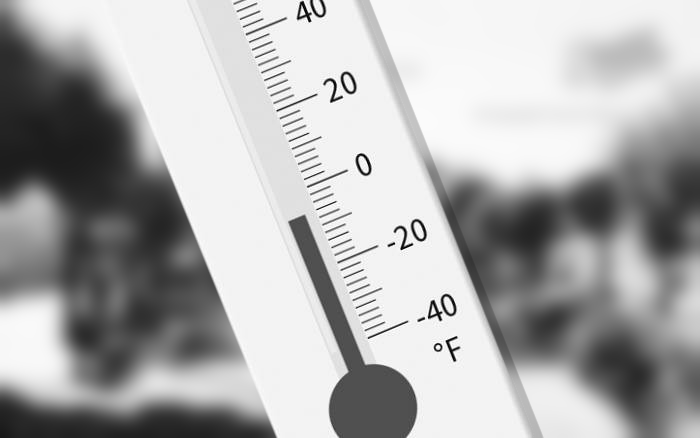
-6 °F
